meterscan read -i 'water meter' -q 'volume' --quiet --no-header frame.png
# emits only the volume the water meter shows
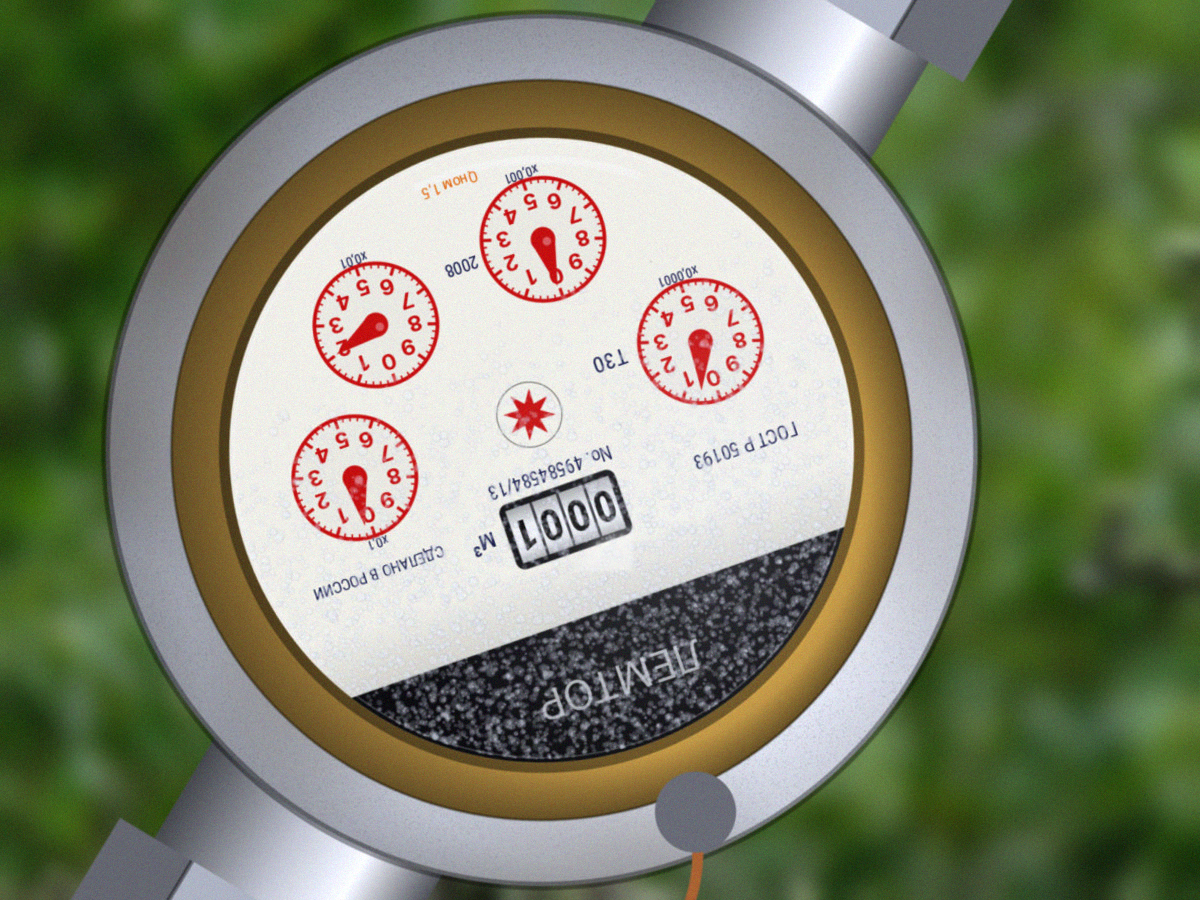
1.0200 m³
